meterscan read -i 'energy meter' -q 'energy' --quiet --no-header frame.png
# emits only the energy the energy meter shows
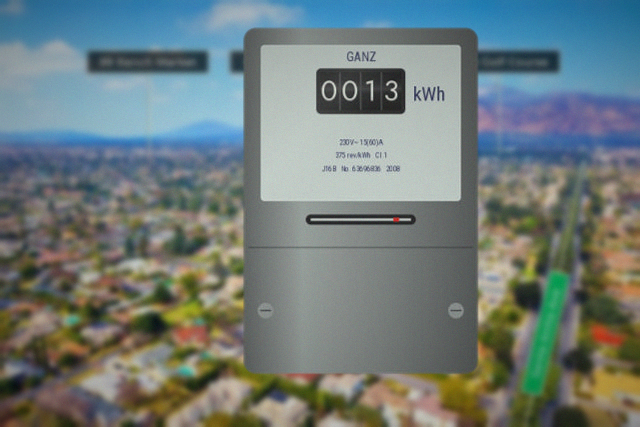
13 kWh
